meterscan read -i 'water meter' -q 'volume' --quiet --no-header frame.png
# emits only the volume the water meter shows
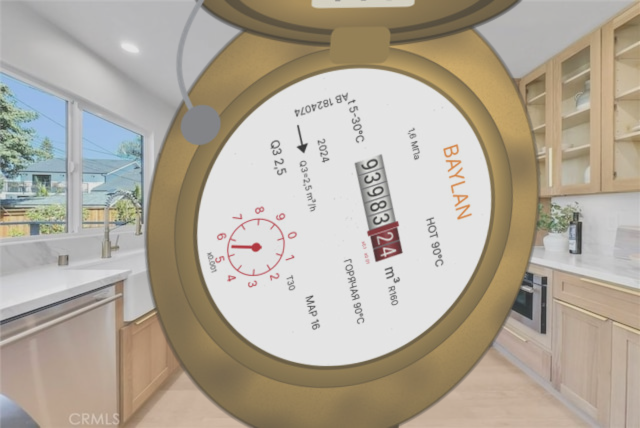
93983.245 m³
